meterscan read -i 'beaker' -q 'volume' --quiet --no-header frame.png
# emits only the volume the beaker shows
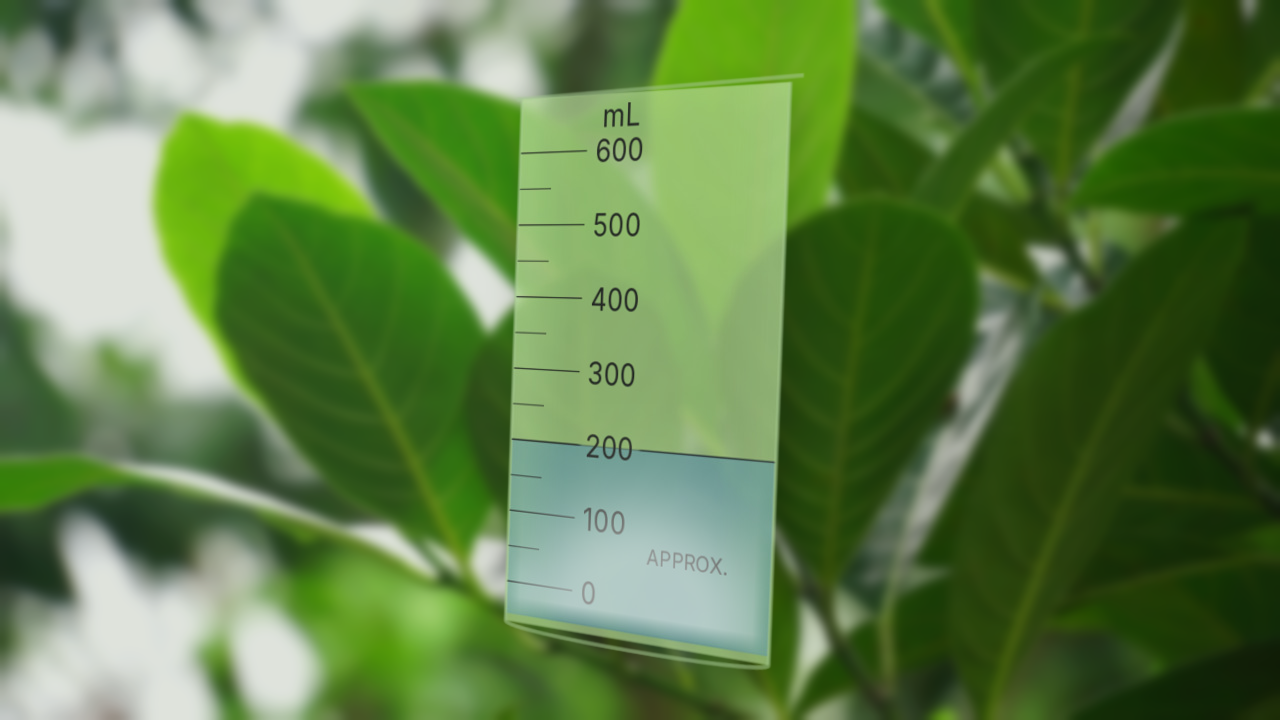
200 mL
